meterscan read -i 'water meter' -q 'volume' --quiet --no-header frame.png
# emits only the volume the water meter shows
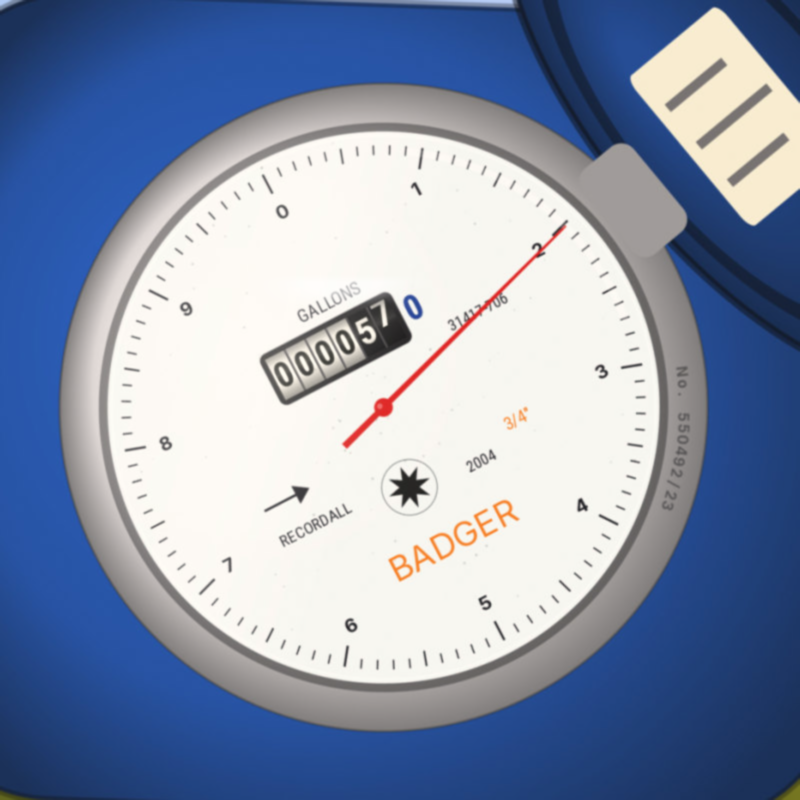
572.0 gal
